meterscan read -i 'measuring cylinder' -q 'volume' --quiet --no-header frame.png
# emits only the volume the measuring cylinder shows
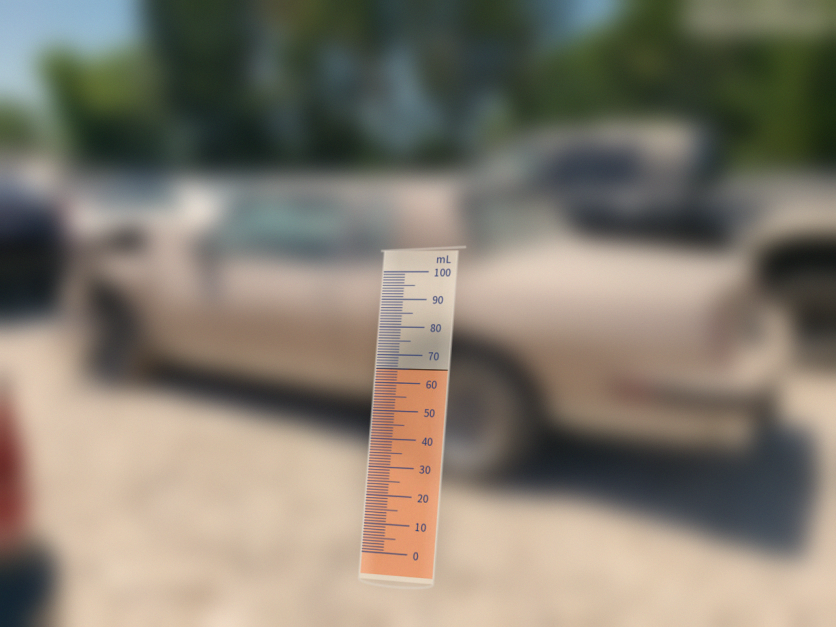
65 mL
